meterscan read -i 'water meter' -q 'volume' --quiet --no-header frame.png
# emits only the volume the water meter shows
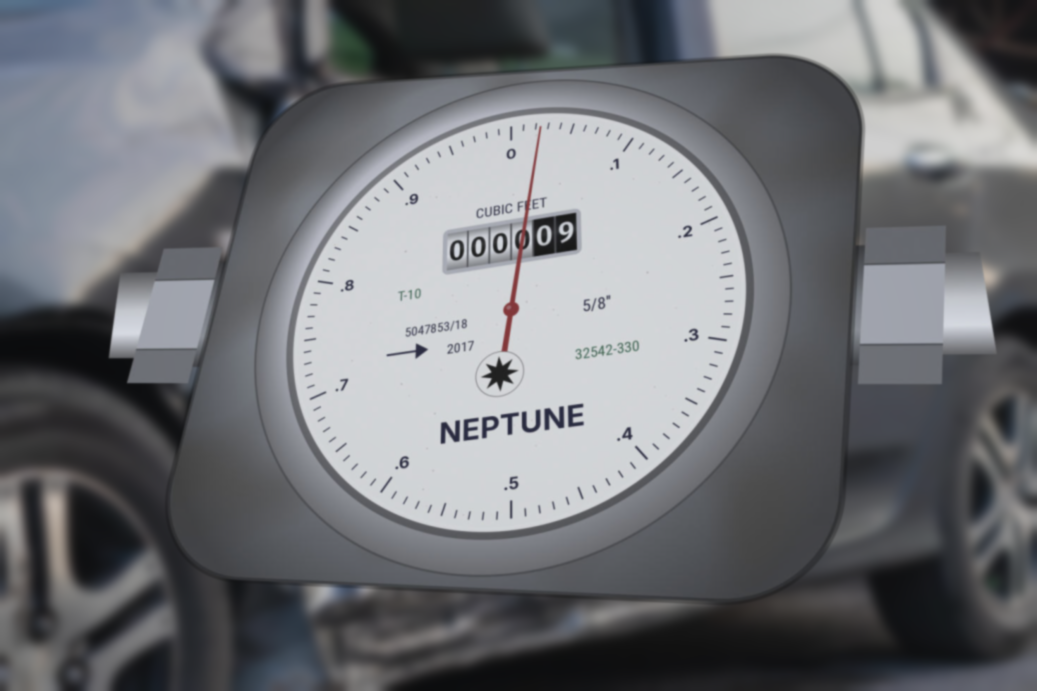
9.02 ft³
